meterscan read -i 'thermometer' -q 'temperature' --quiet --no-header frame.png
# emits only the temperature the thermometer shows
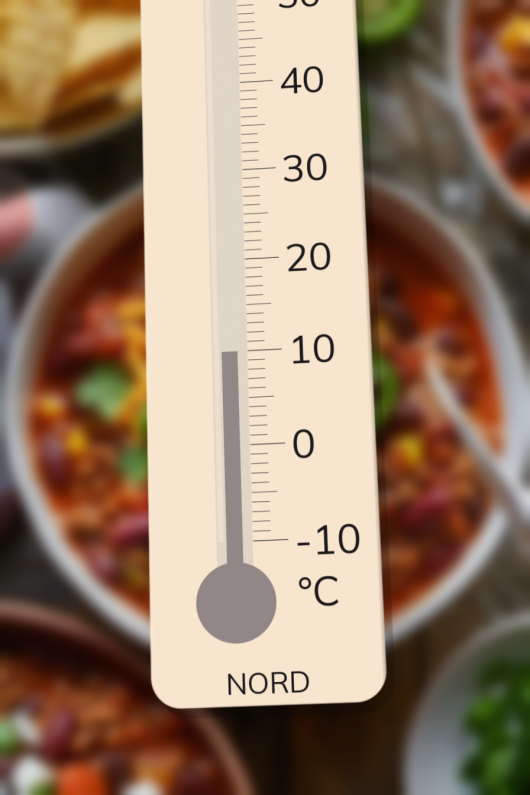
10 °C
